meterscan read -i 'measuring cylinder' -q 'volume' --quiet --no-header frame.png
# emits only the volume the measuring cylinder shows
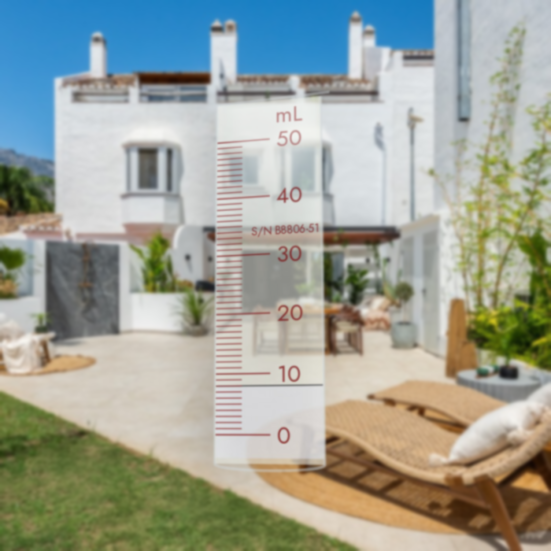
8 mL
